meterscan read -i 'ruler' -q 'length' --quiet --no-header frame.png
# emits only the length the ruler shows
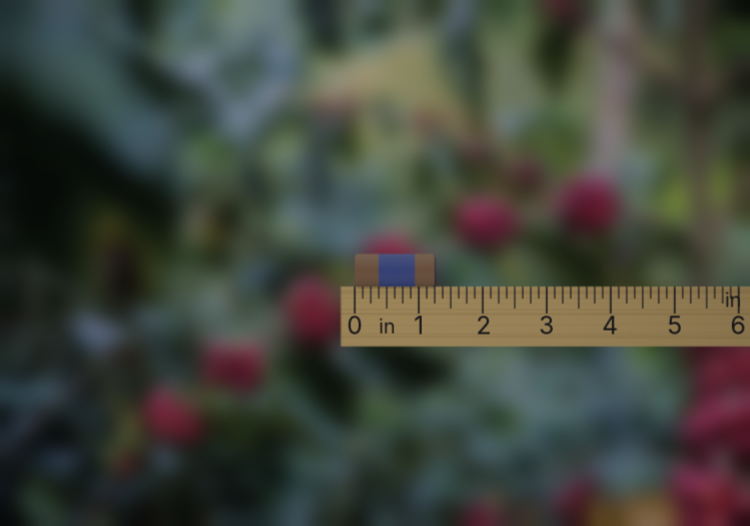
1.25 in
